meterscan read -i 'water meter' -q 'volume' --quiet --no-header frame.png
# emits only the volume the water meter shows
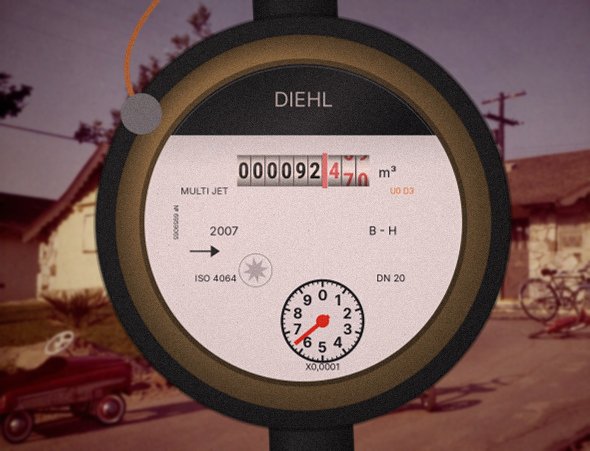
92.4696 m³
